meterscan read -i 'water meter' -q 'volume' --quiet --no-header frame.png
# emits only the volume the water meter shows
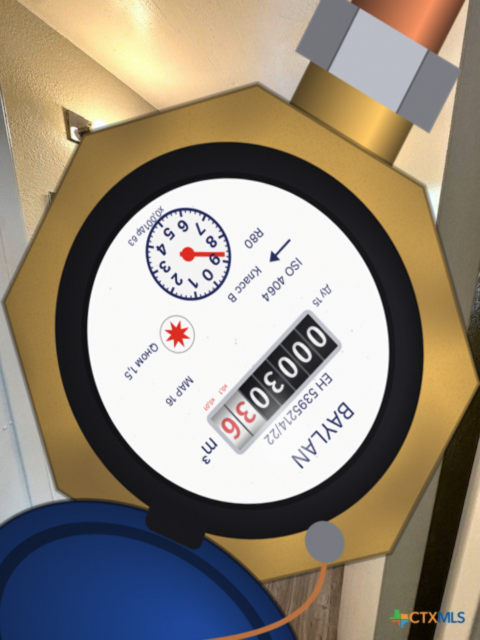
30.368 m³
